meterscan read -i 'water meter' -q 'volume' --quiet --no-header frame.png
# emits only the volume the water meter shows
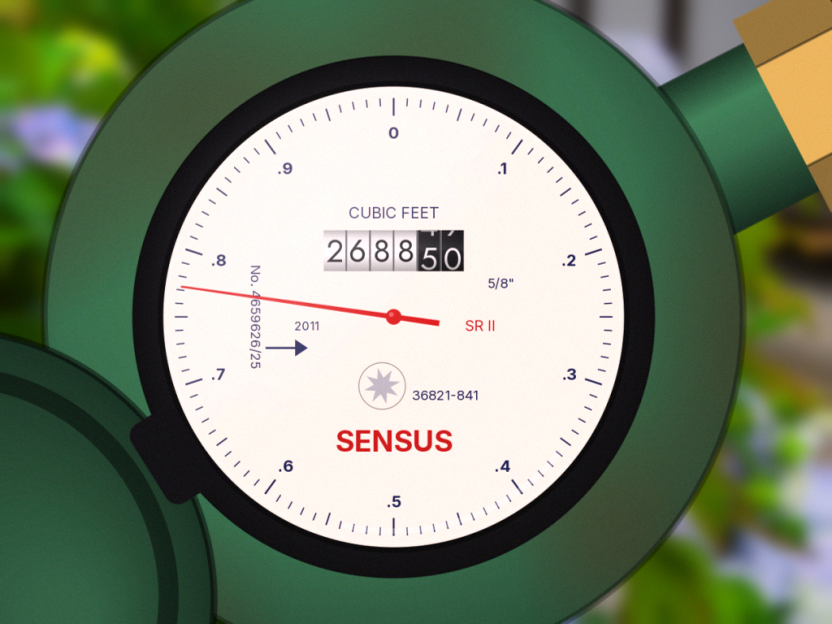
268849.77 ft³
